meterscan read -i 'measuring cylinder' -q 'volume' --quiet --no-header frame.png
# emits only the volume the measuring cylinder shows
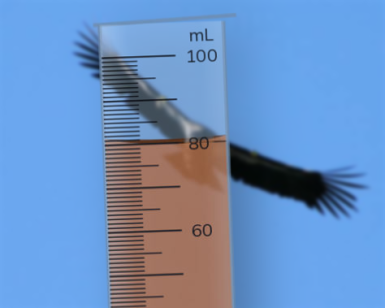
80 mL
